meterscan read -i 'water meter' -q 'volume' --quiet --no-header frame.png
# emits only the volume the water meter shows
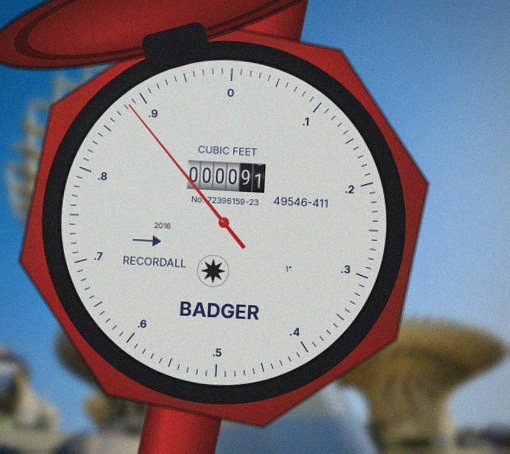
90.88 ft³
